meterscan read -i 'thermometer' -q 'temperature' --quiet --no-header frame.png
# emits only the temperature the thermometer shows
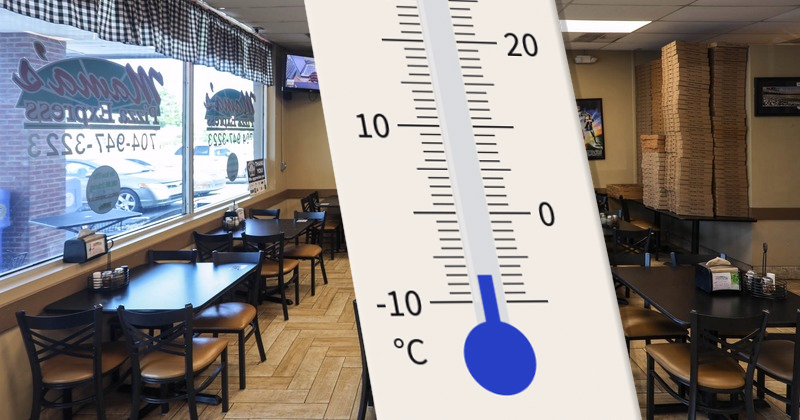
-7 °C
